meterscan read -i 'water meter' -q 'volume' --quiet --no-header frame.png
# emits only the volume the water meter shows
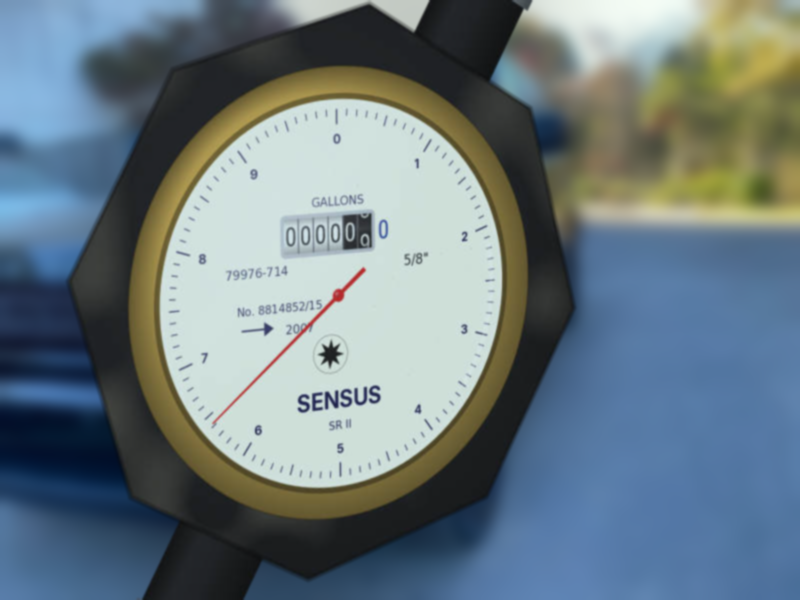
86.4 gal
